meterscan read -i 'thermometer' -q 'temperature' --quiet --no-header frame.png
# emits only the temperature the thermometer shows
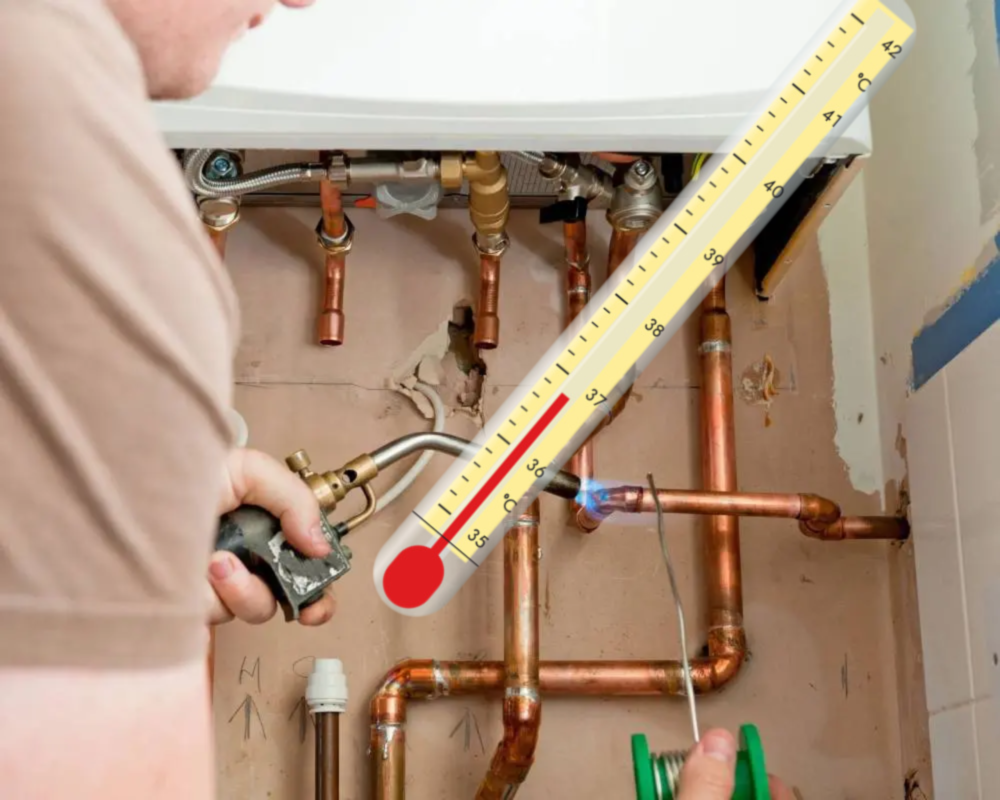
36.8 °C
